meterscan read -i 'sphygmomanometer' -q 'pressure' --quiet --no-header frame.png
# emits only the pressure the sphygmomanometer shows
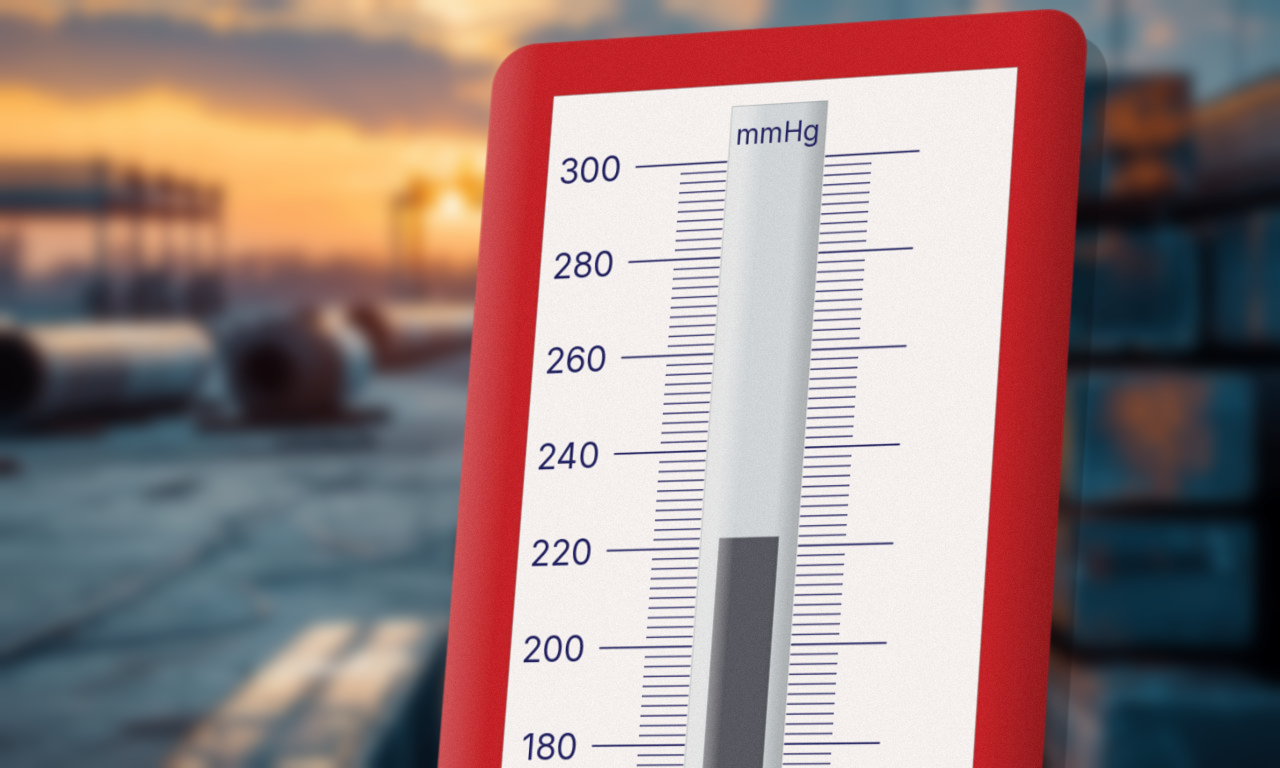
222 mmHg
